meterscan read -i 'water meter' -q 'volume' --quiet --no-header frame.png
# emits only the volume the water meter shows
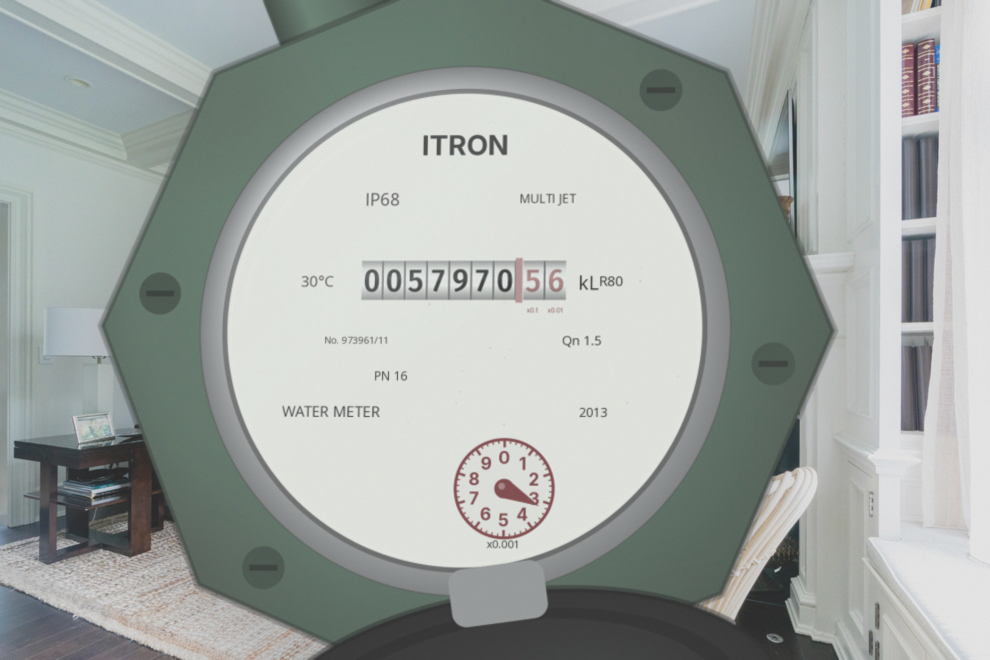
57970.563 kL
